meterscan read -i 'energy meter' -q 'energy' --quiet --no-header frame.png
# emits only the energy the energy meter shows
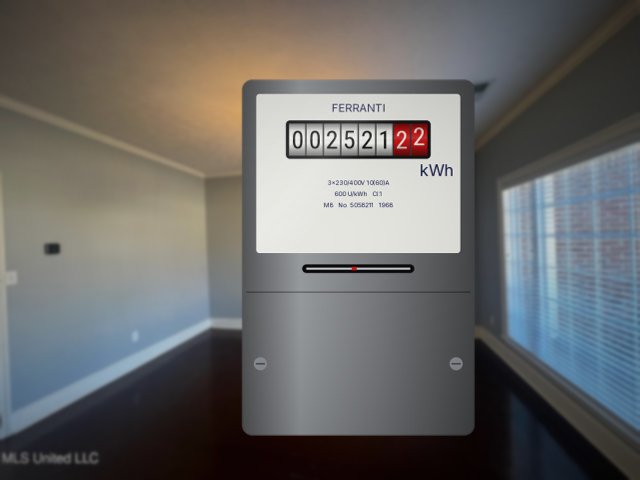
2521.22 kWh
